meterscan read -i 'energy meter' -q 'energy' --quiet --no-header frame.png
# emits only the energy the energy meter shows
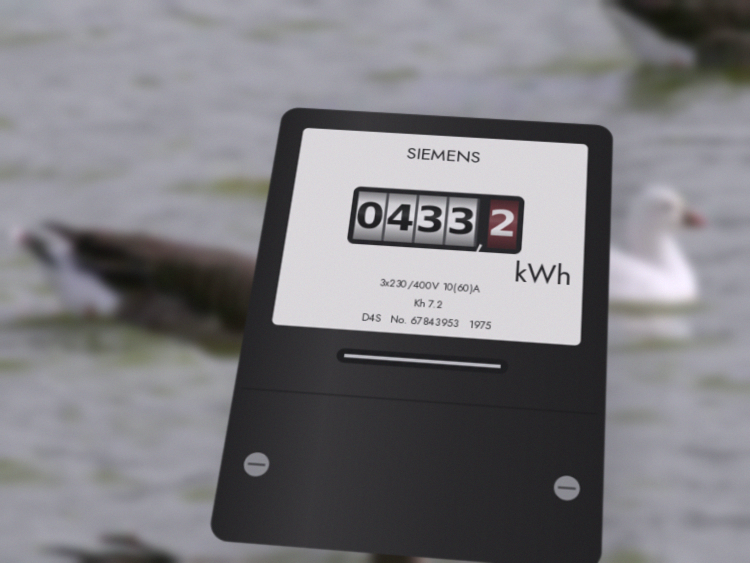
433.2 kWh
